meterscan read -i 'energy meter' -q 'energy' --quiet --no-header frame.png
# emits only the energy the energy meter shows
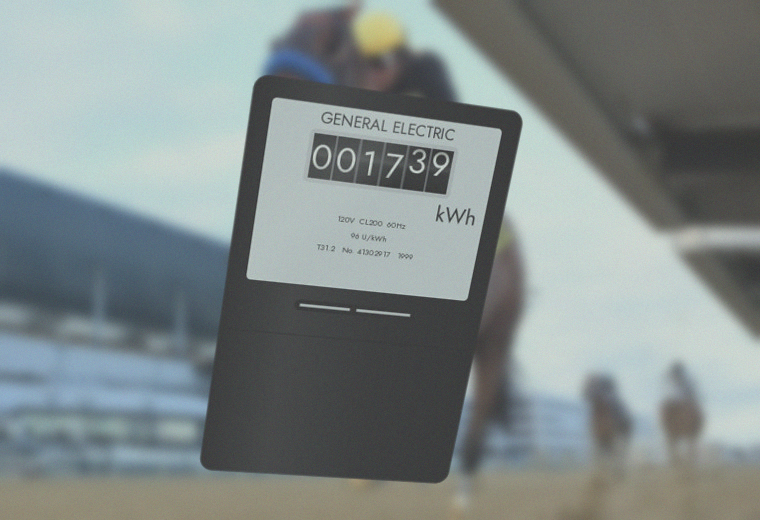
1739 kWh
